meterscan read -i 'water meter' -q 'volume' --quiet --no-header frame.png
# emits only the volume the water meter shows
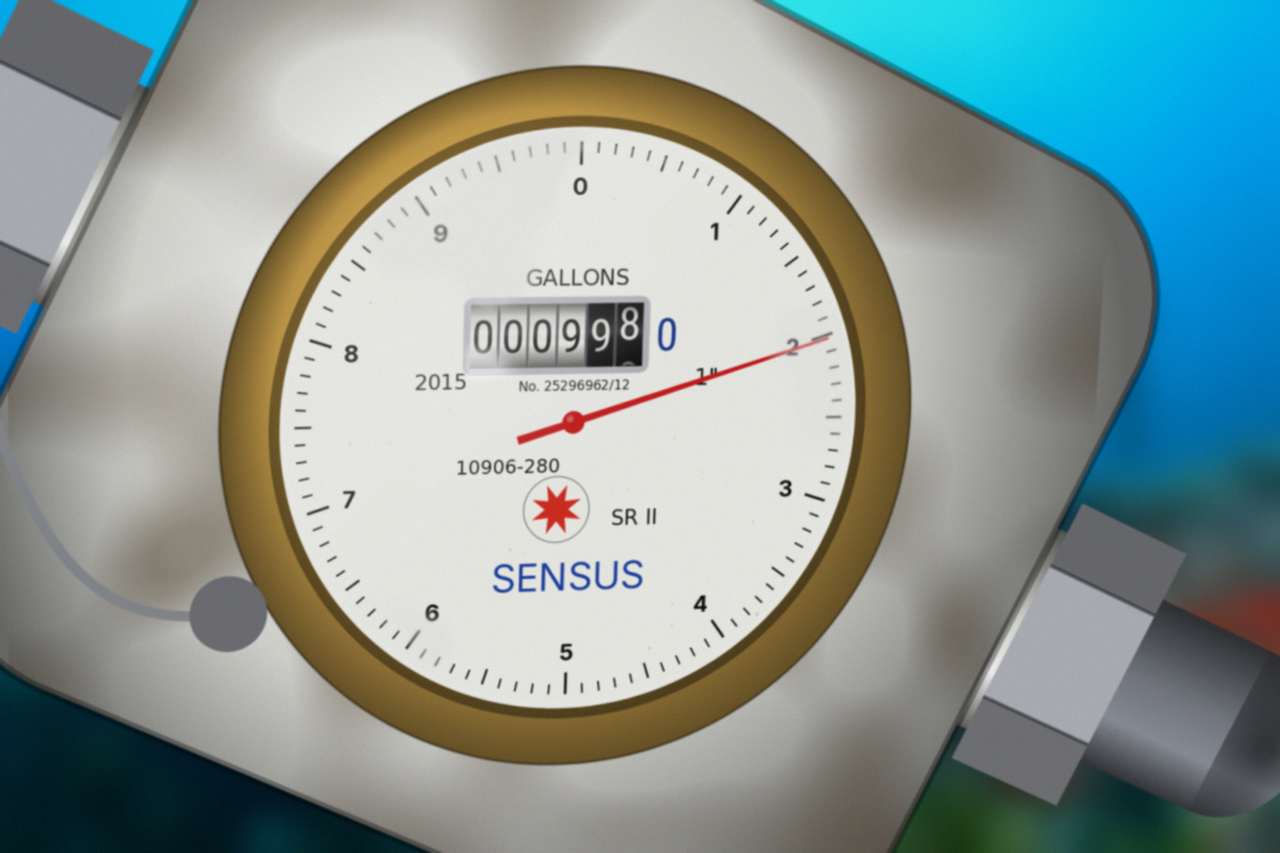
9982.0 gal
